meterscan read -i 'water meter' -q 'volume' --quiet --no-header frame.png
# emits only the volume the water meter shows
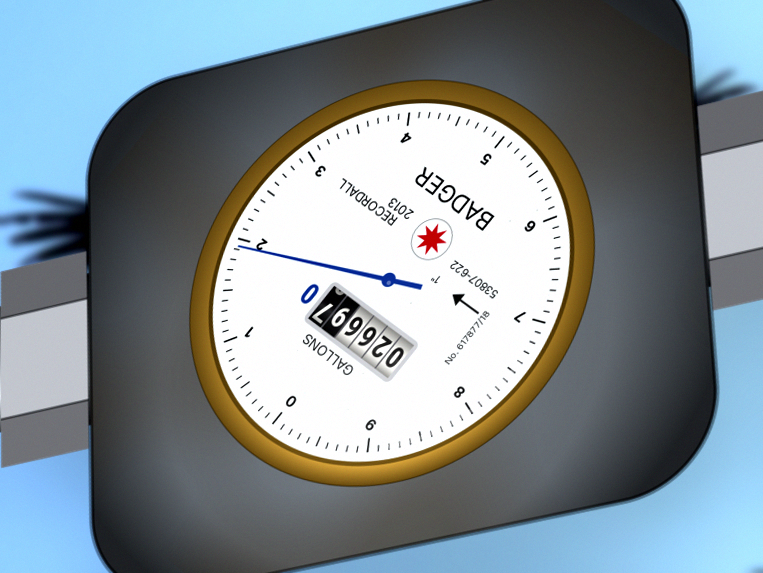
266971.9 gal
